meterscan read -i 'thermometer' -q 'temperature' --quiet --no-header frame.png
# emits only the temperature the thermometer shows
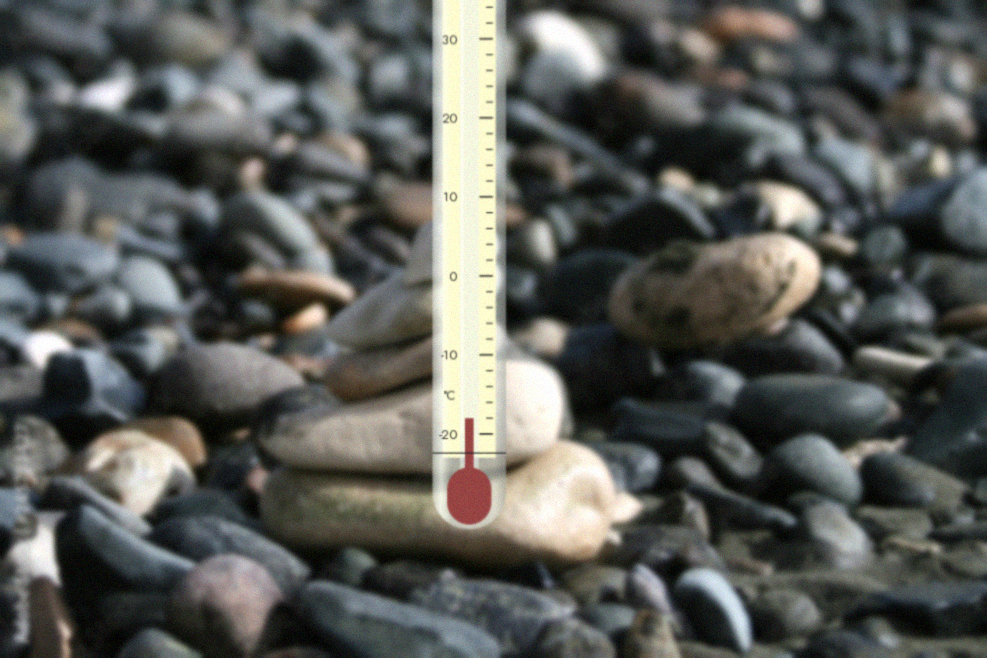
-18 °C
